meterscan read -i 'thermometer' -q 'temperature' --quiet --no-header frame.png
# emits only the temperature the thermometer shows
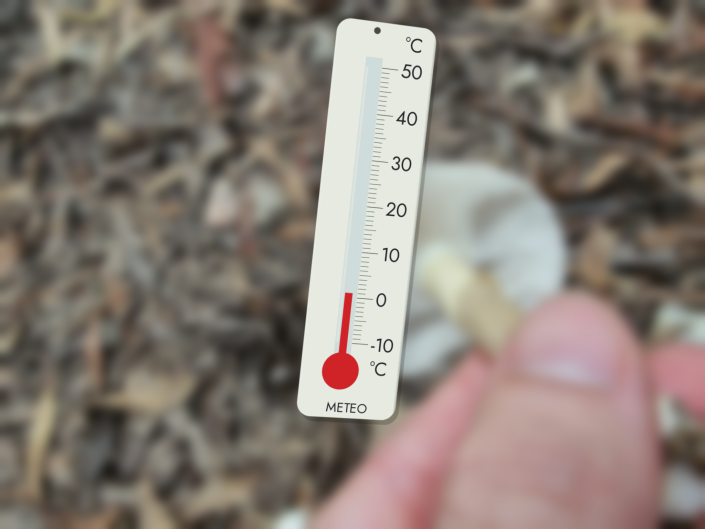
1 °C
